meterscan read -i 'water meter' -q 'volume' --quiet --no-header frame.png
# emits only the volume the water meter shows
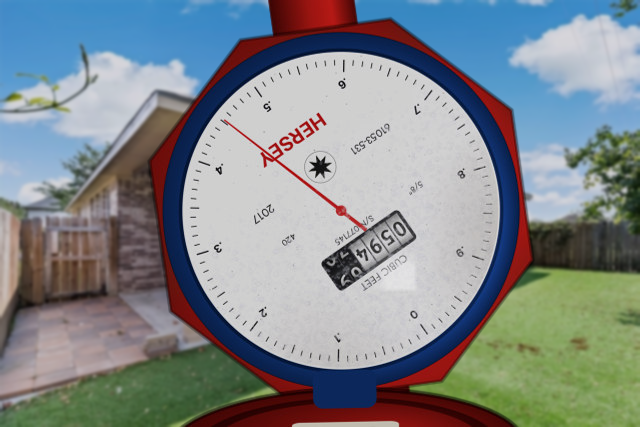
59469.45 ft³
